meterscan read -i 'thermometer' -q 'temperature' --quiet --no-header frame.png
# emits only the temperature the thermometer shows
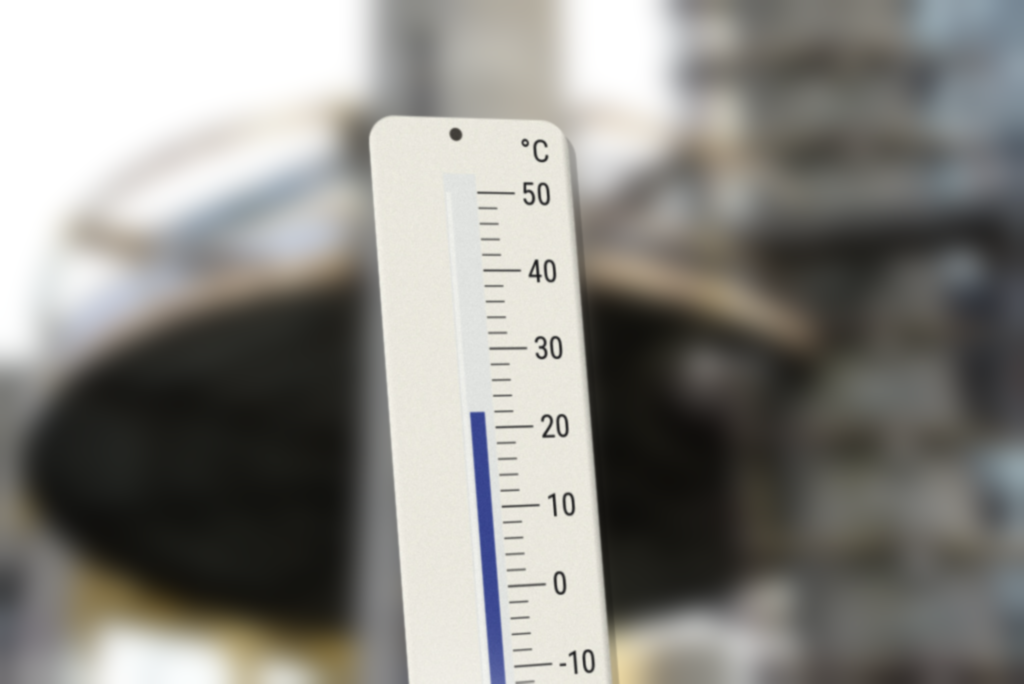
22 °C
